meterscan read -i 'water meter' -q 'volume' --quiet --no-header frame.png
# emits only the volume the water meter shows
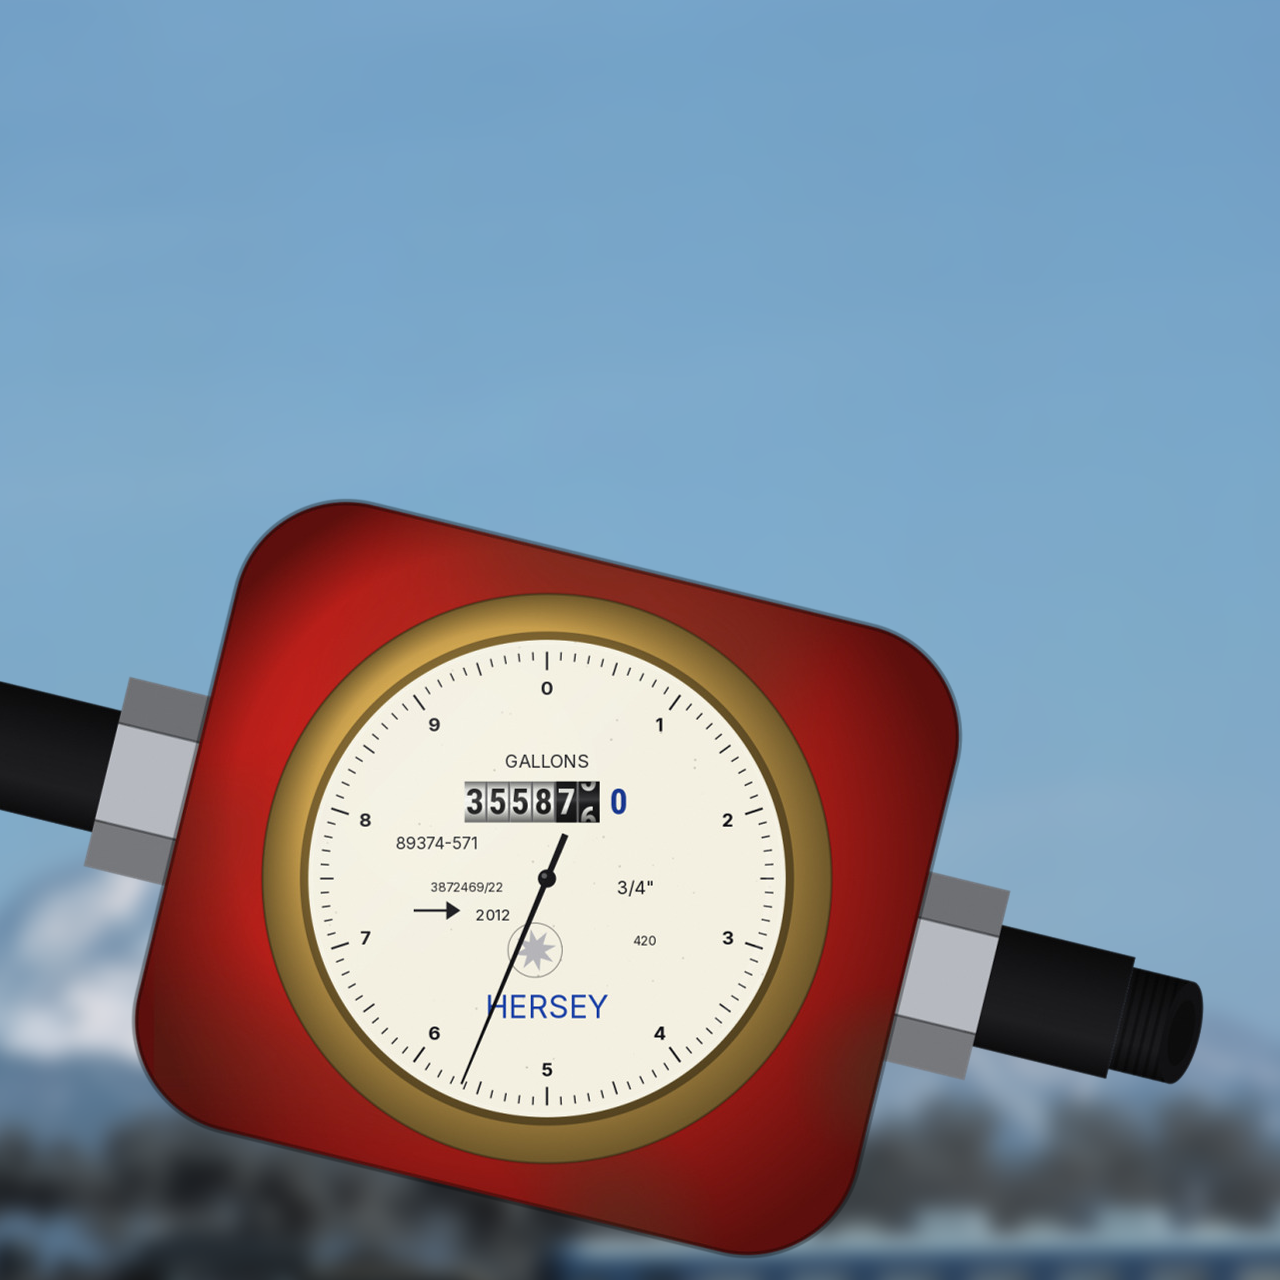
3558755.6 gal
